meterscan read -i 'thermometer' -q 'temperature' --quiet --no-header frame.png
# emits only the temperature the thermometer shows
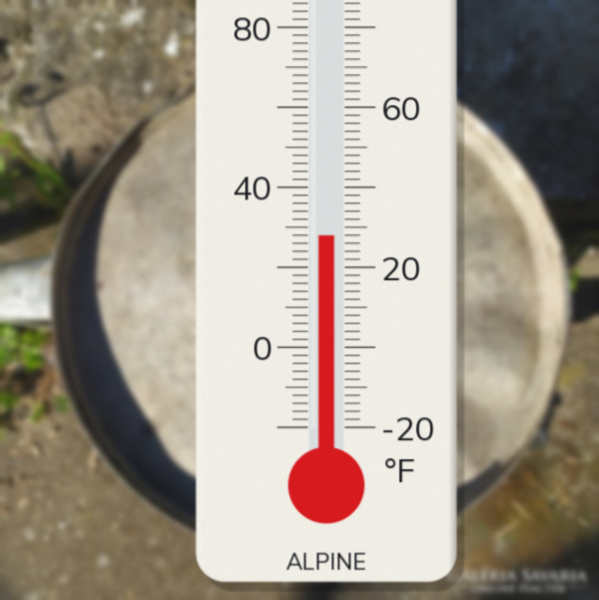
28 °F
